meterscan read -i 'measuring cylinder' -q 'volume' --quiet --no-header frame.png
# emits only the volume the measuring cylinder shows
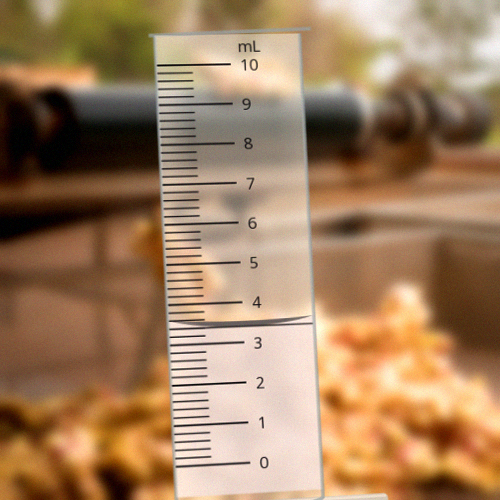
3.4 mL
